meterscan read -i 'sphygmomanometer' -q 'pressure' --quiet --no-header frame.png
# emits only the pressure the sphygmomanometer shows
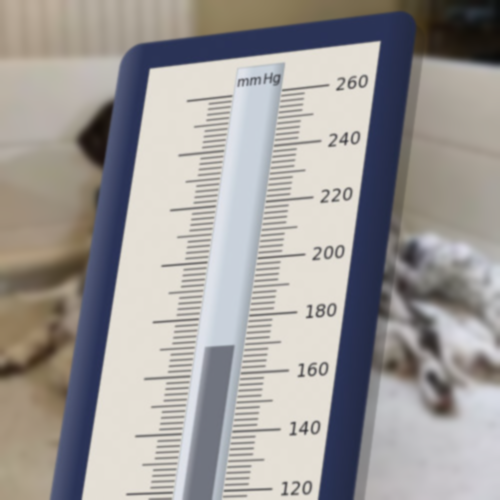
170 mmHg
